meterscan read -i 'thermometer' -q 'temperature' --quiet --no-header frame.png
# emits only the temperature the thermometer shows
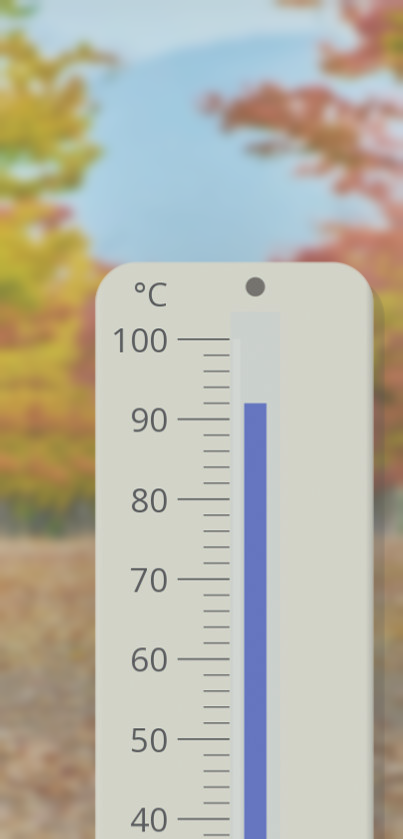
92 °C
